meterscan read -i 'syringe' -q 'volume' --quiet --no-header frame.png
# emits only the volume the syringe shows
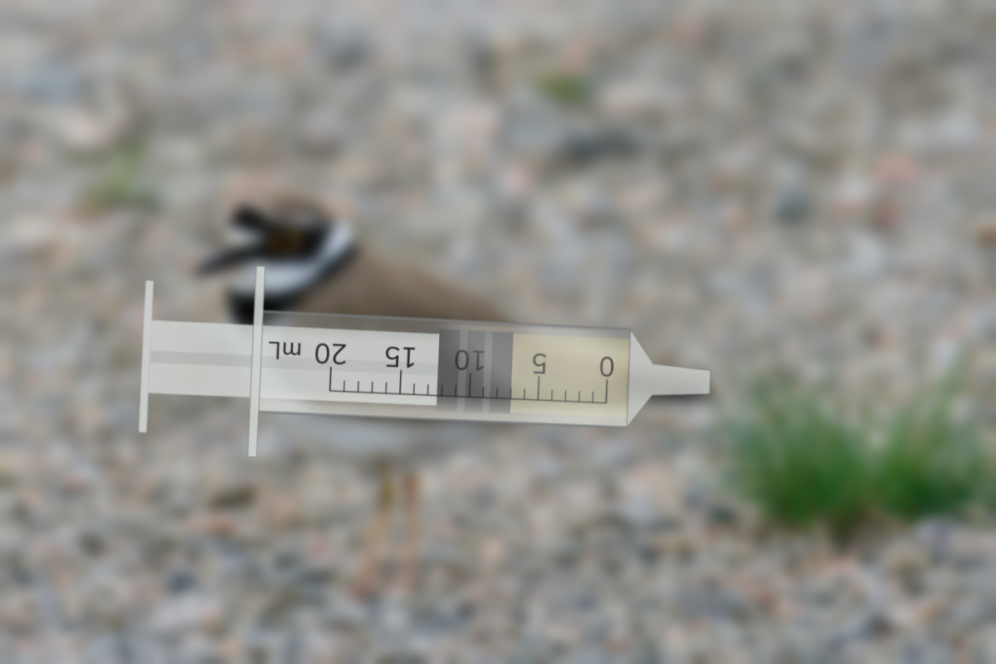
7 mL
